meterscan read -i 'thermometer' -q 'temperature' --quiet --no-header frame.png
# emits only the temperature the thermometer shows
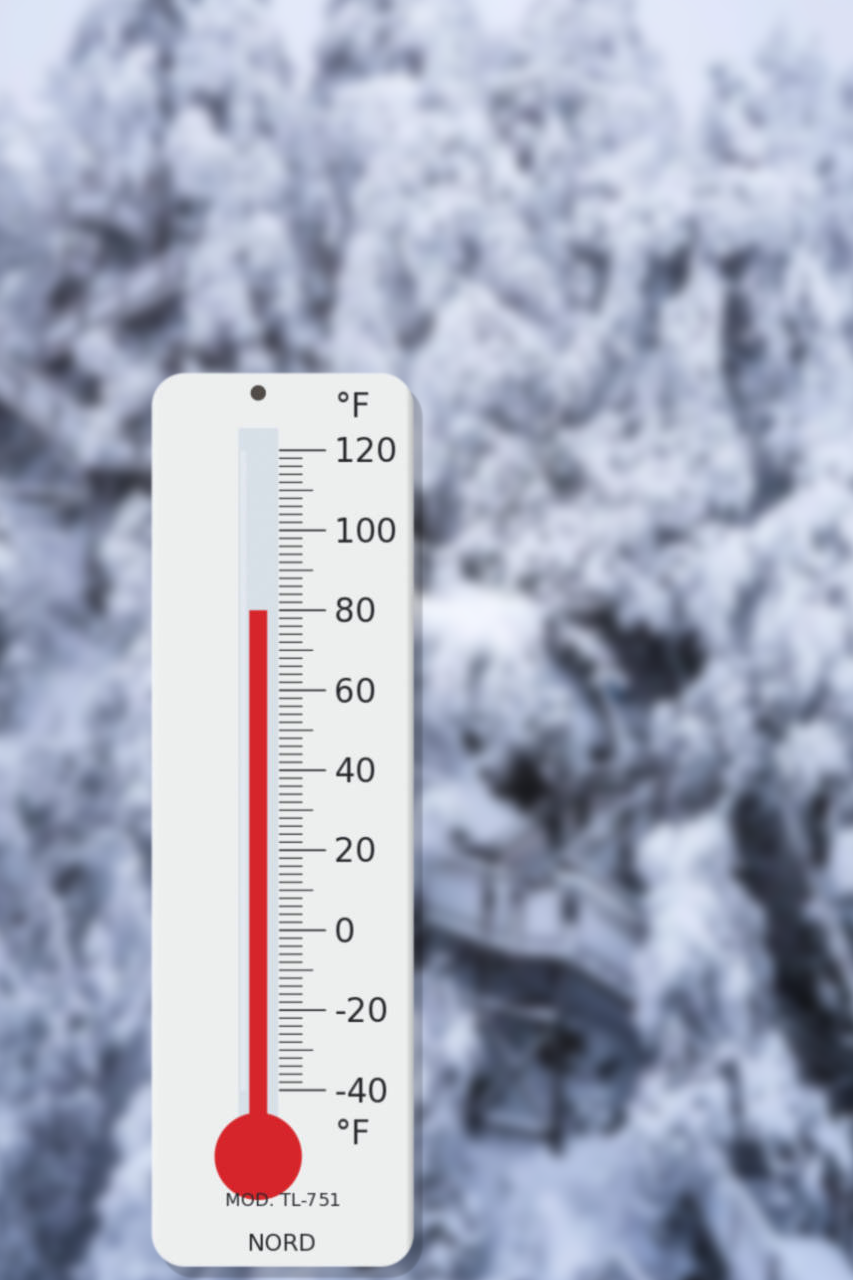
80 °F
